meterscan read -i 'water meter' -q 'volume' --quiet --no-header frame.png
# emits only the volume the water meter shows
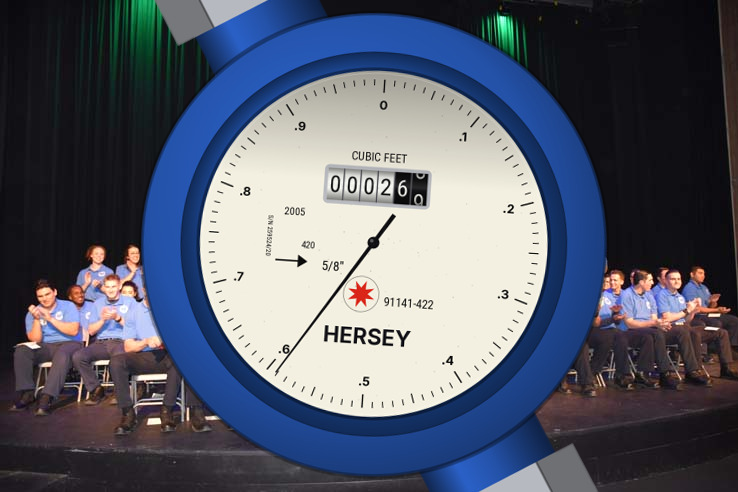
268.59 ft³
